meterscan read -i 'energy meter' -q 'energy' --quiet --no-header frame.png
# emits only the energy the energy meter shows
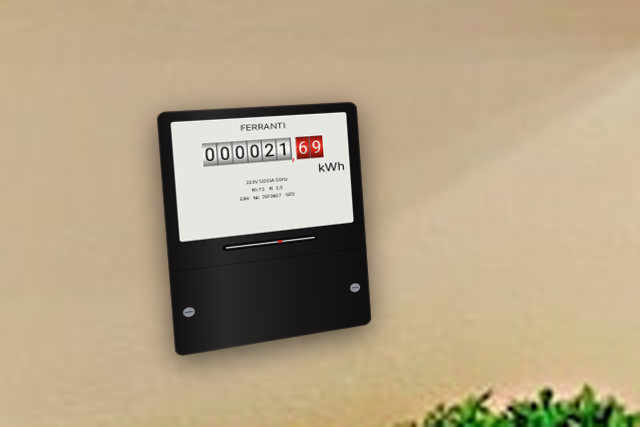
21.69 kWh
